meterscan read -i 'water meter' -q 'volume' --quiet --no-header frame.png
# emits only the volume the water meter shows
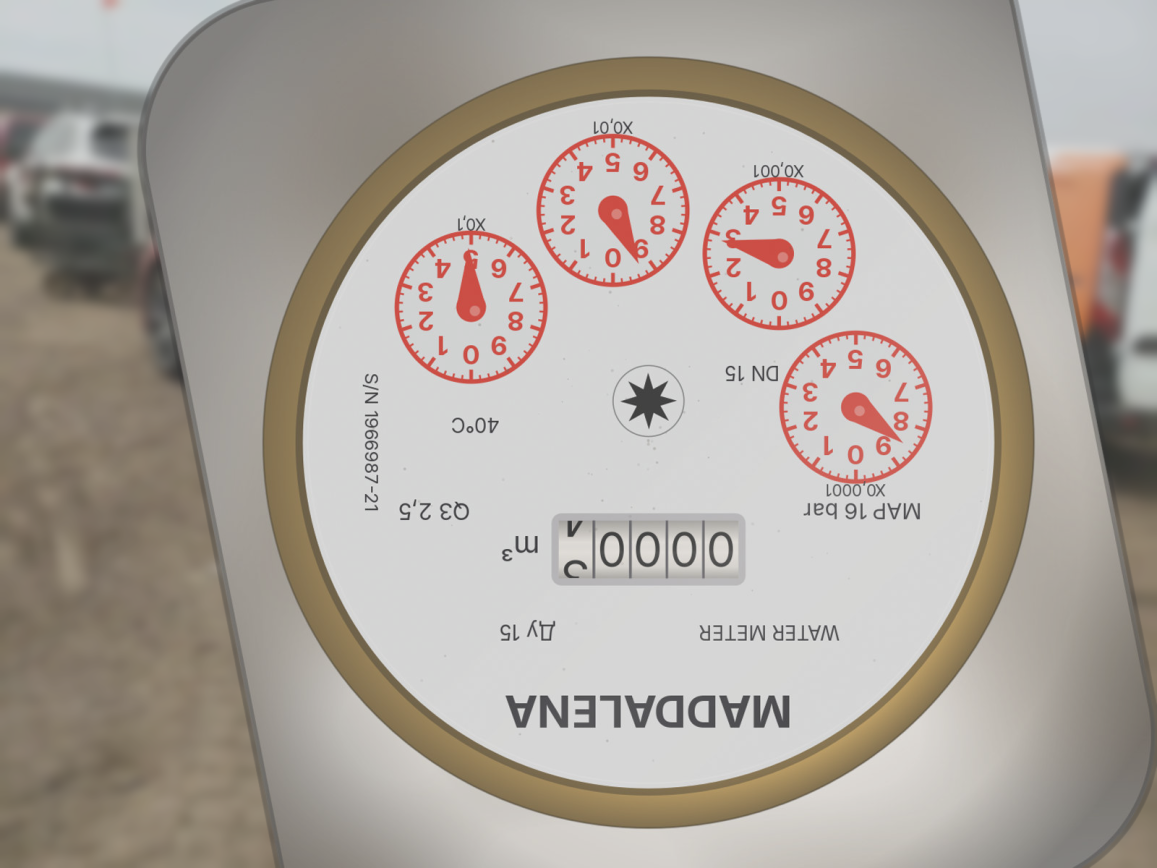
3.4928 m³
